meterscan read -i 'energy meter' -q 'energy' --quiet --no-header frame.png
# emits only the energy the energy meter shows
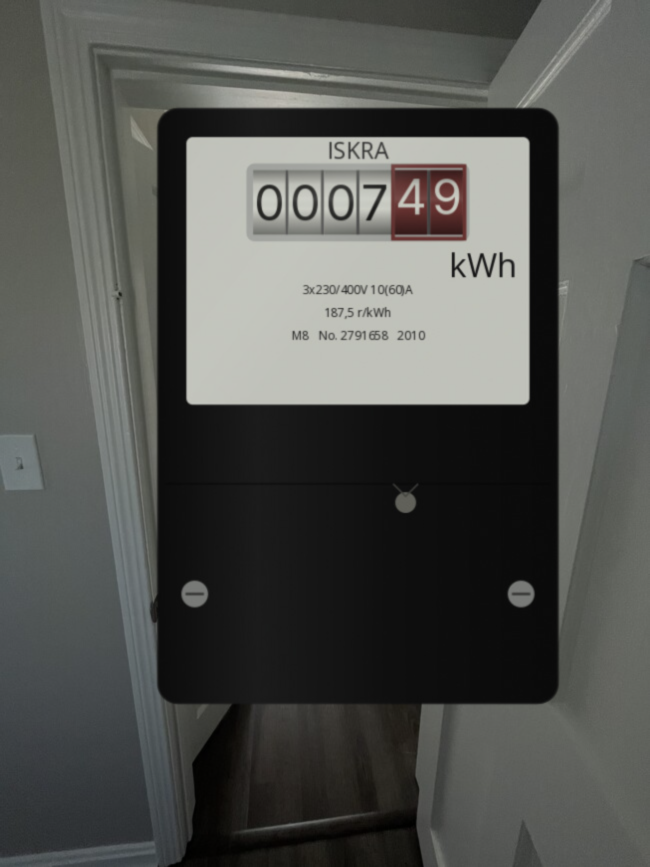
7.49 kWh
